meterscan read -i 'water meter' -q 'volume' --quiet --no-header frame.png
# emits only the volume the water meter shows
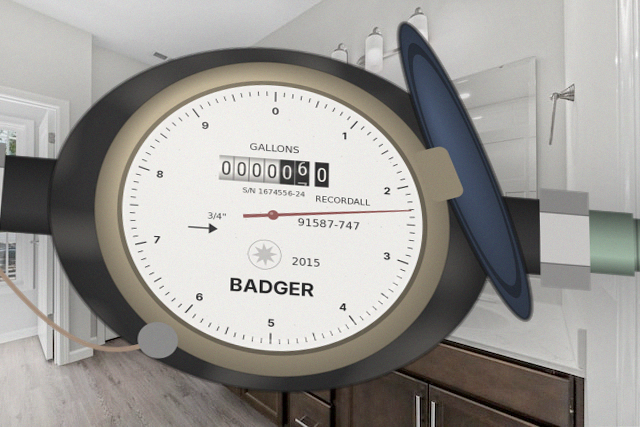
62.3 gal
